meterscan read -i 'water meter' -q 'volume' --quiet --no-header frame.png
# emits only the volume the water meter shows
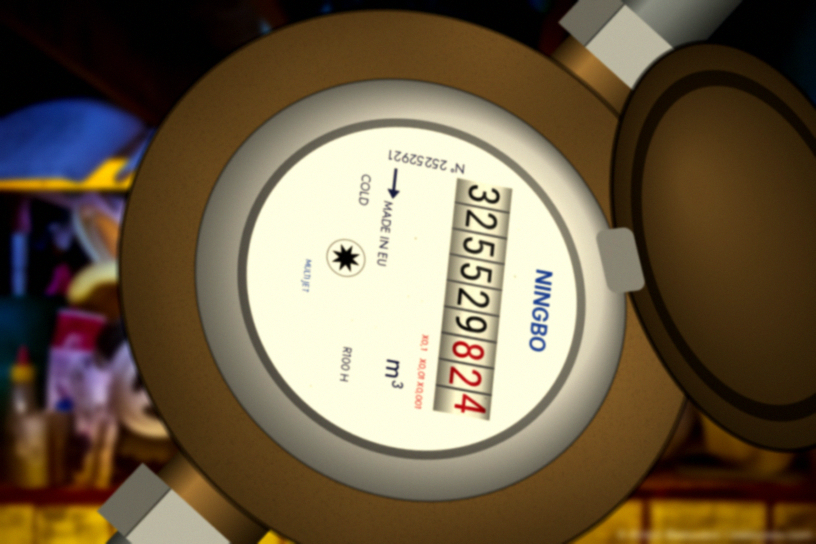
325529.824 m³
